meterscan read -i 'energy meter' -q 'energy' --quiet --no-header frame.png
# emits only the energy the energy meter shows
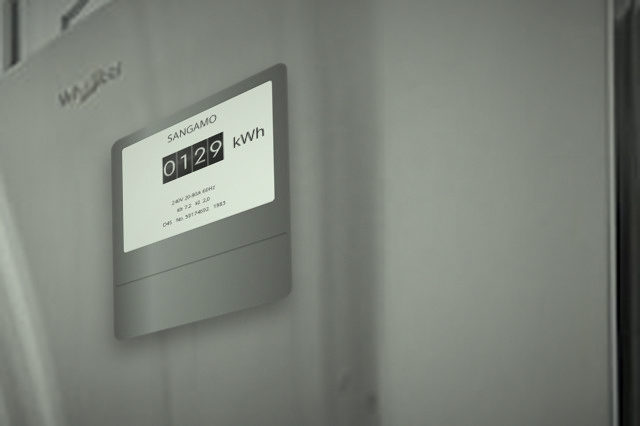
129 kWh
